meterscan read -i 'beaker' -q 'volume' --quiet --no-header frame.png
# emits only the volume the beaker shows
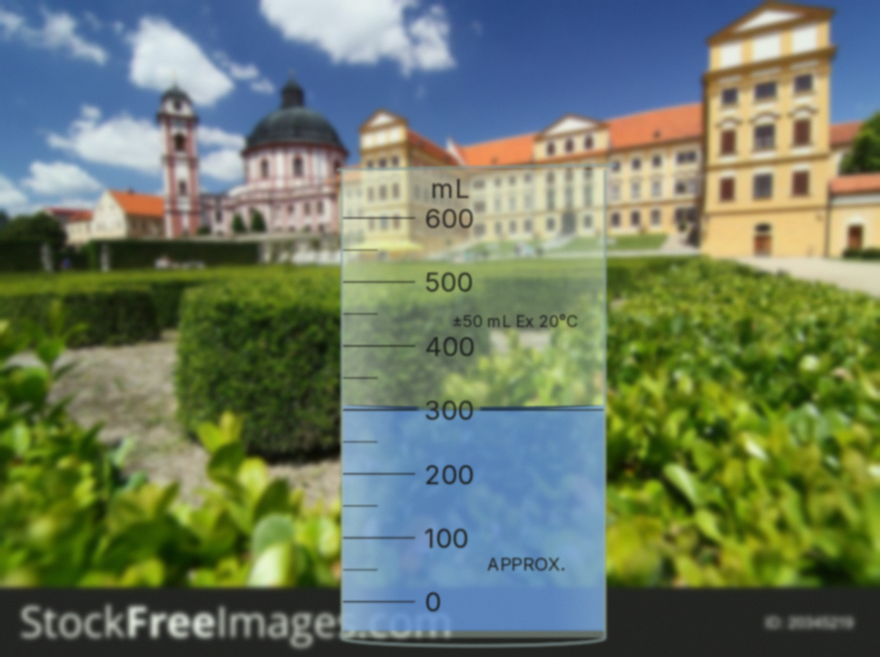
300 mL
